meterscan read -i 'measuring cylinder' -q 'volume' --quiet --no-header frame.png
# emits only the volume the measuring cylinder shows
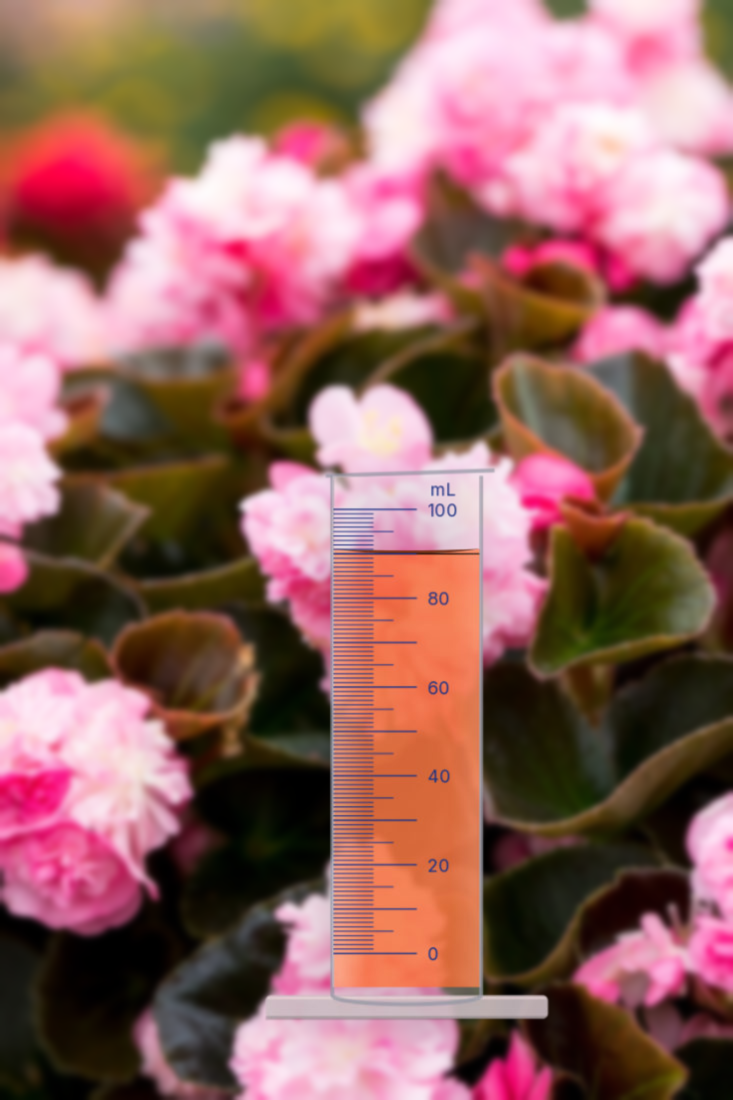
90 mL
